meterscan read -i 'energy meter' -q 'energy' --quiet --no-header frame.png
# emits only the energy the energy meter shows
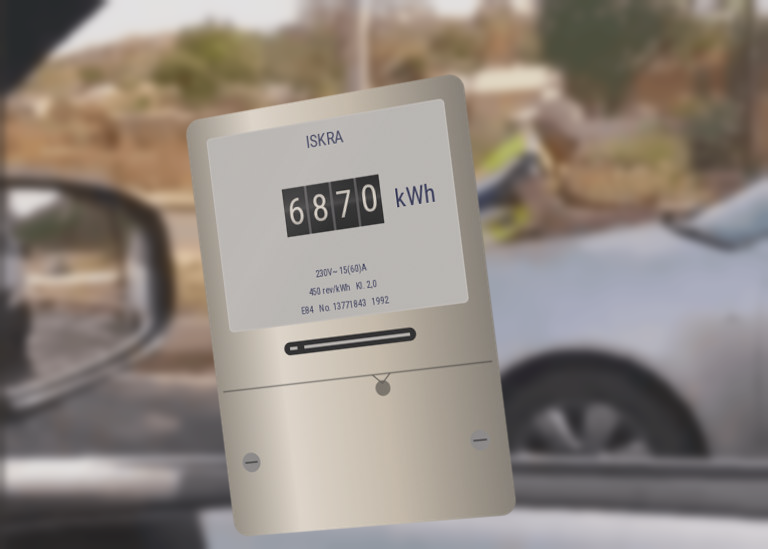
6870 kWh
